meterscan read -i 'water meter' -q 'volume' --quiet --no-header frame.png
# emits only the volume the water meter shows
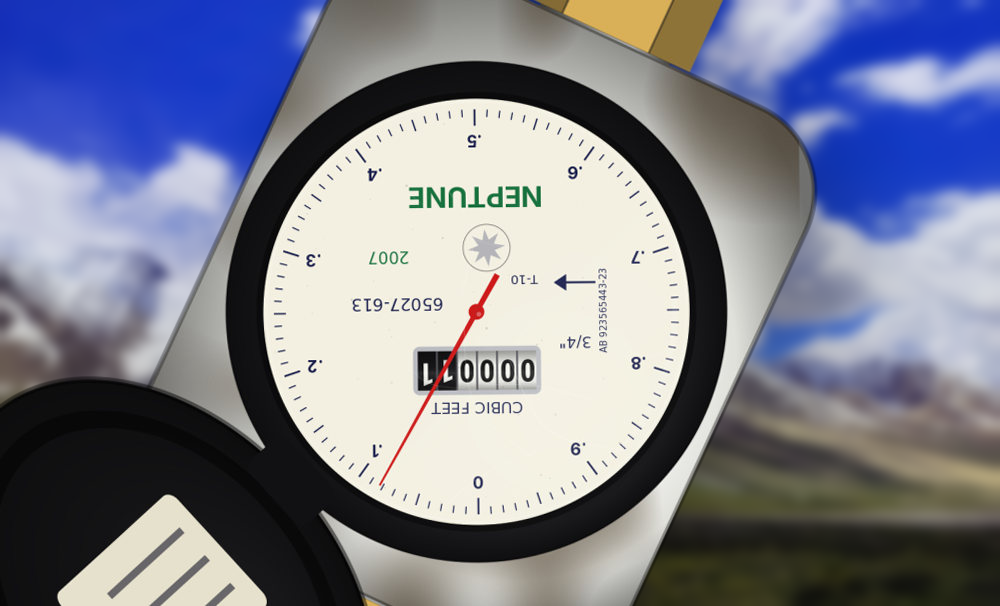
11.08 ft³
